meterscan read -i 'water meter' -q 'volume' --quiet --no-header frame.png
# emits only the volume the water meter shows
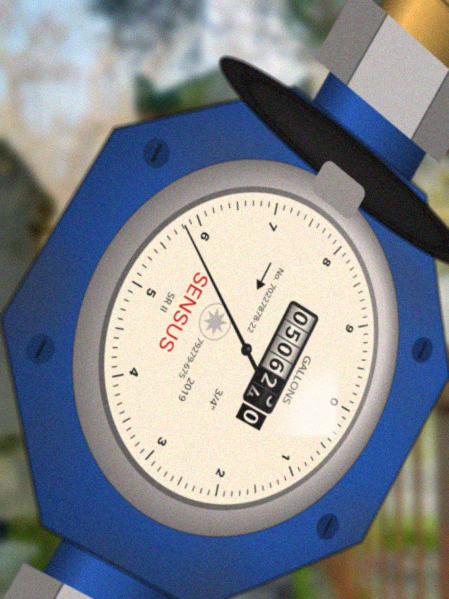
506235.8 gal
